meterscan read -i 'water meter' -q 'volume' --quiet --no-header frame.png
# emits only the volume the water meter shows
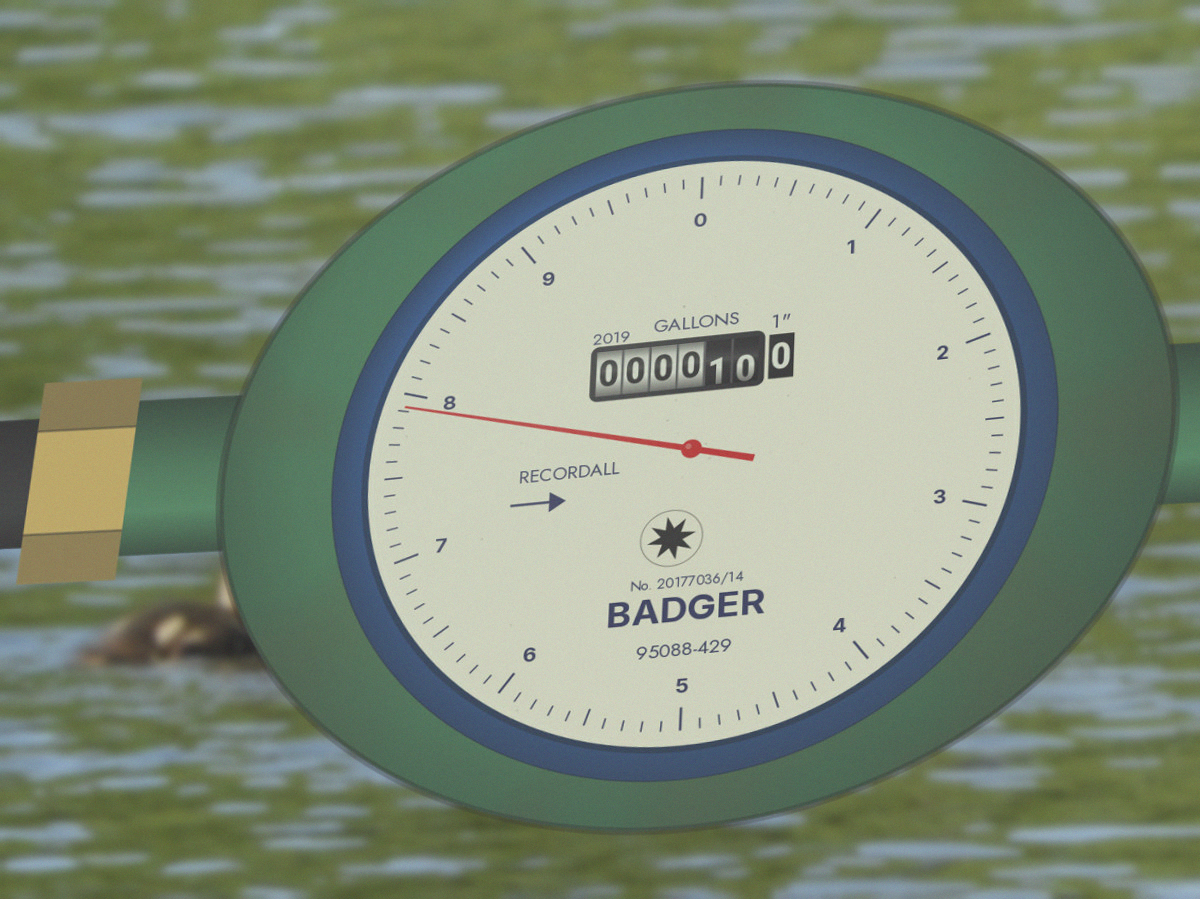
97.9 gal
